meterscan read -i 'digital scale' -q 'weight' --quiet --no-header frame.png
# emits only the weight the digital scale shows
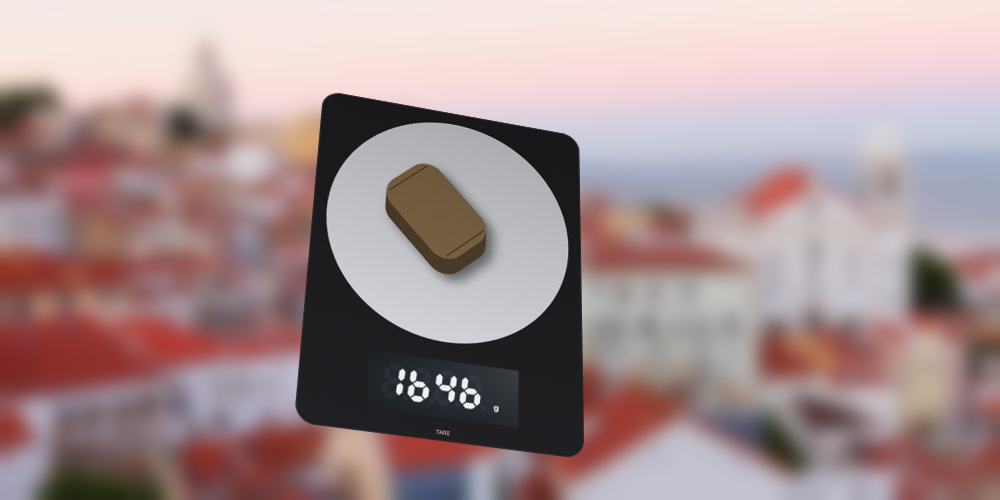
1646 g
